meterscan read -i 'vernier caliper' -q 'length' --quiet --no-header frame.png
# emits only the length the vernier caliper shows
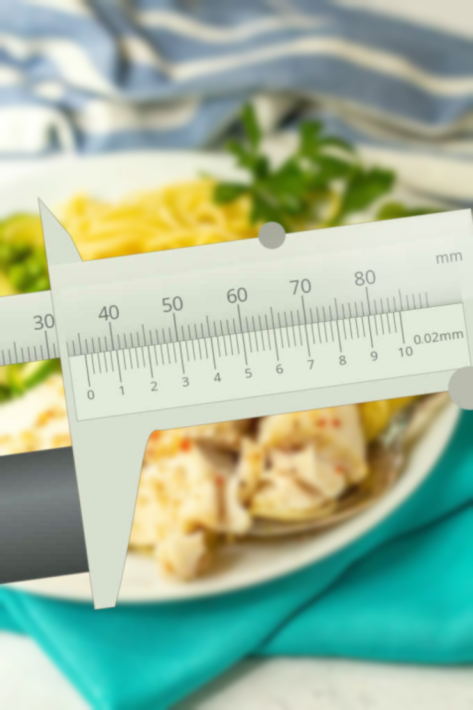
35.6 mm
